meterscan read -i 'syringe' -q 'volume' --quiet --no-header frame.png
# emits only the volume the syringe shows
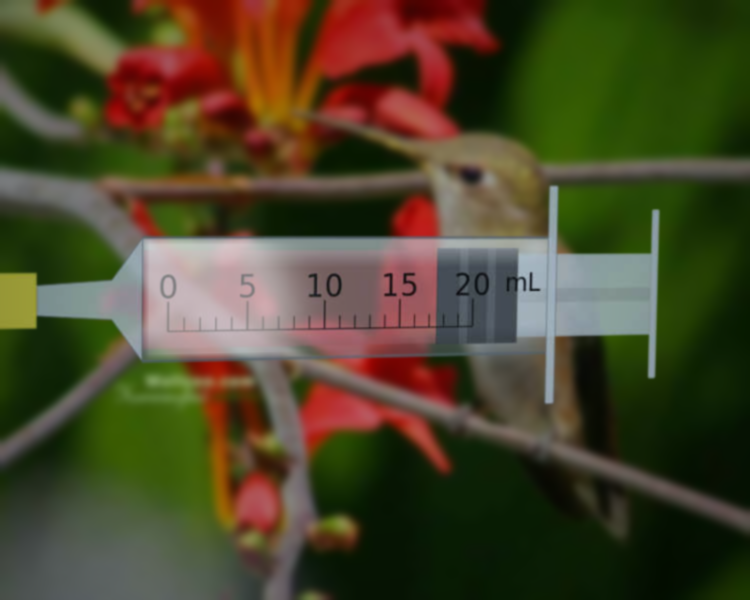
17.5 mL
